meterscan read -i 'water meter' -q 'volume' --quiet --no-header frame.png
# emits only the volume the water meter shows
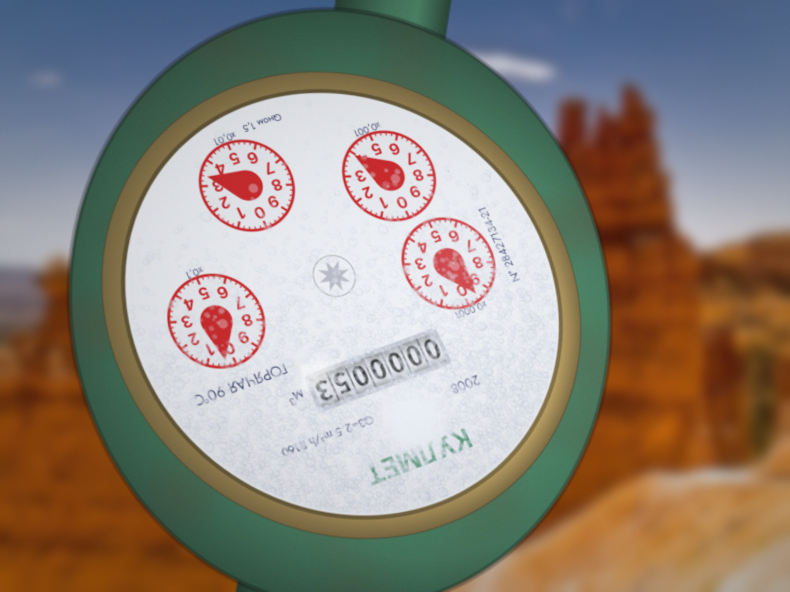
53.0339 m³
